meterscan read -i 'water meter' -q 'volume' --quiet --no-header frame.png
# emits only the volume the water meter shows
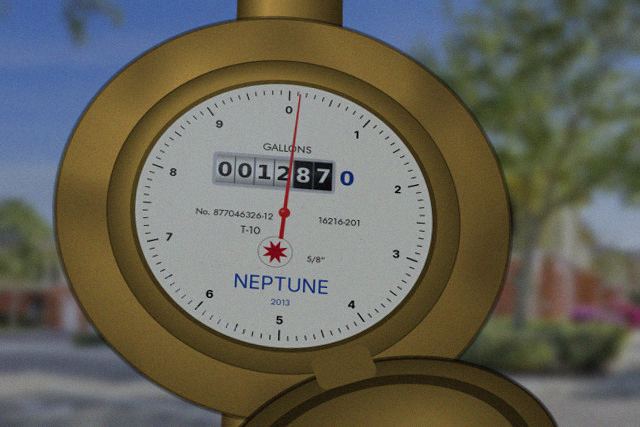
12870.1 gal
